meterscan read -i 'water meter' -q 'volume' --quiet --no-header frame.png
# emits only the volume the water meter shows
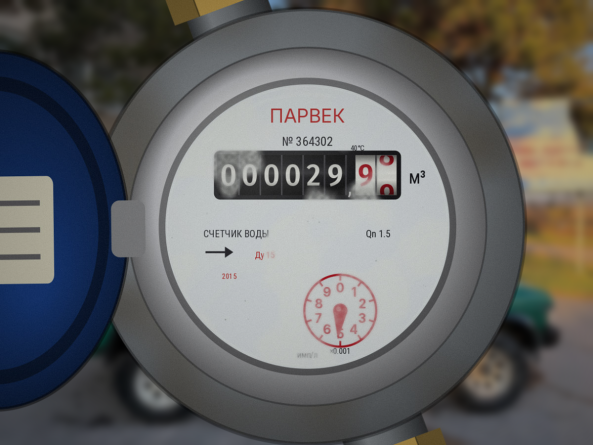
29.985 m³
